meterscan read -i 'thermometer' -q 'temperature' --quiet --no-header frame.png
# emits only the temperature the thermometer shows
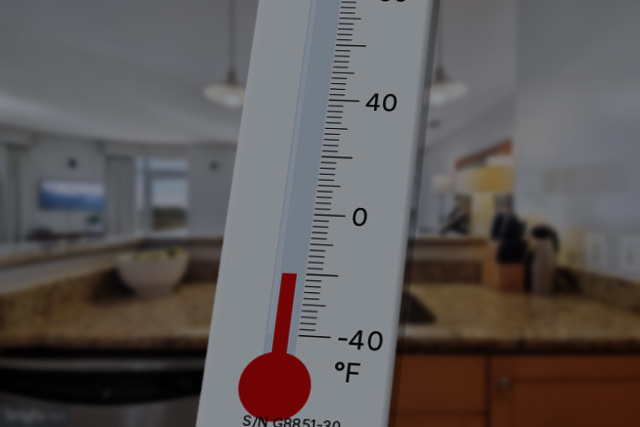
-20 °F
